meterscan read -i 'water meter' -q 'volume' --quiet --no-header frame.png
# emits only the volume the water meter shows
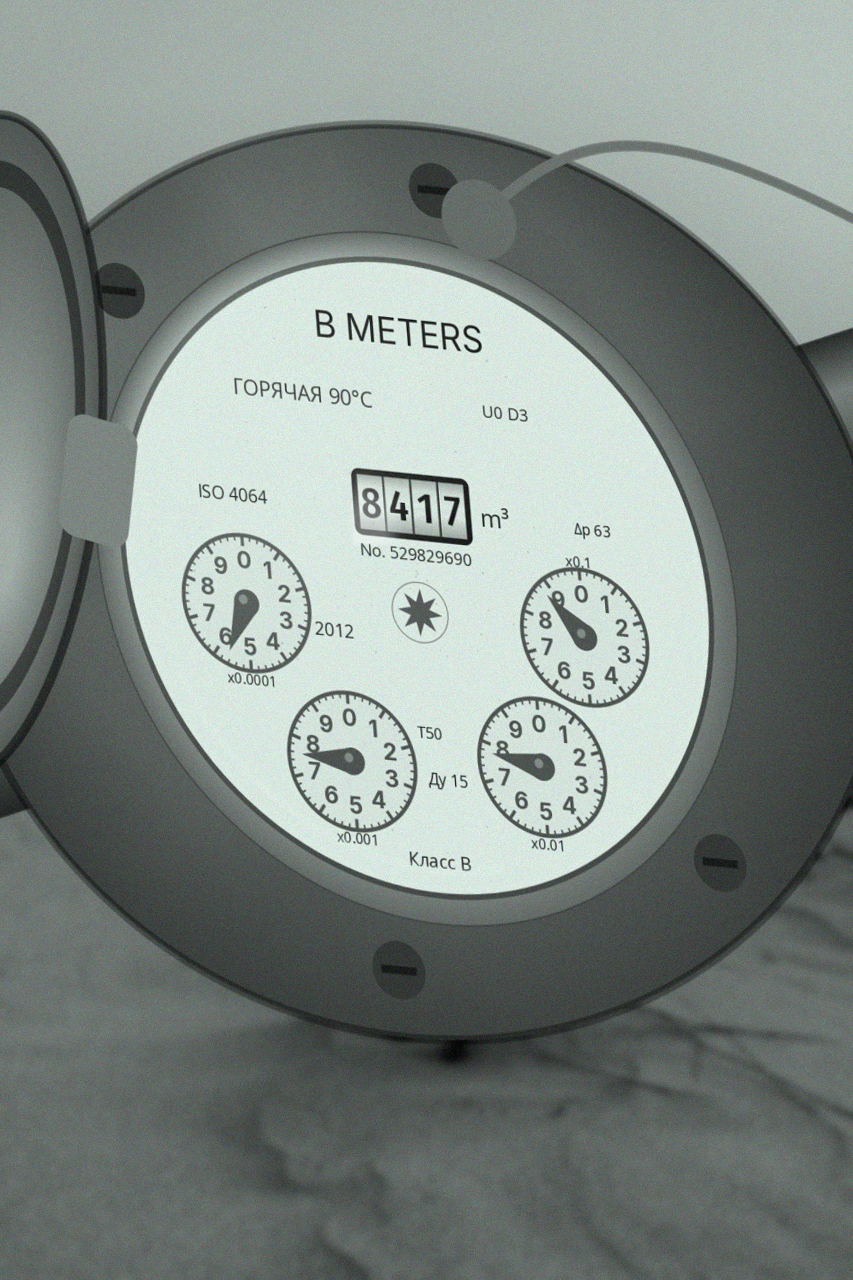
8417.8775 m³
